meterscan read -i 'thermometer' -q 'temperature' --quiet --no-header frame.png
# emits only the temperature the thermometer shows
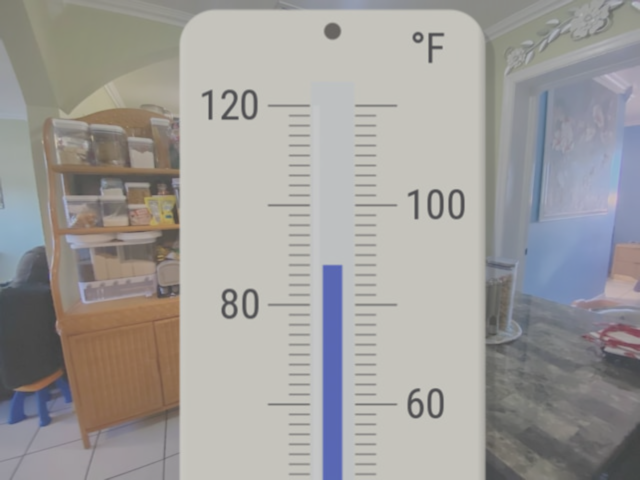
88 °F
